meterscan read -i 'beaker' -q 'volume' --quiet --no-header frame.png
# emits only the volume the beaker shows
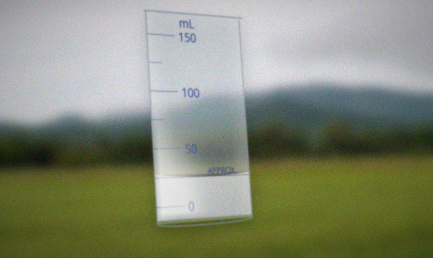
25 mL
